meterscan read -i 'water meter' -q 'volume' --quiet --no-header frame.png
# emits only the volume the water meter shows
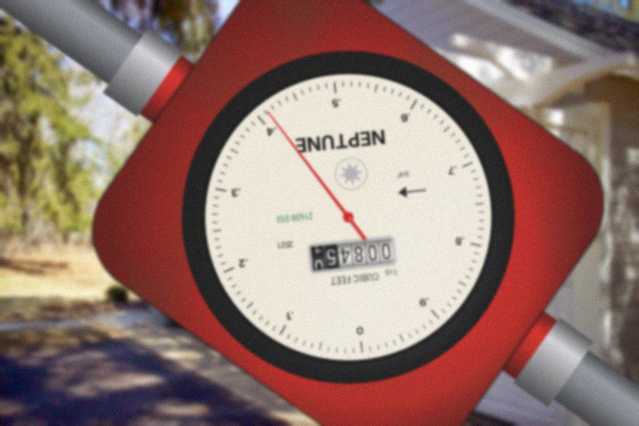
8450.41 ft³
